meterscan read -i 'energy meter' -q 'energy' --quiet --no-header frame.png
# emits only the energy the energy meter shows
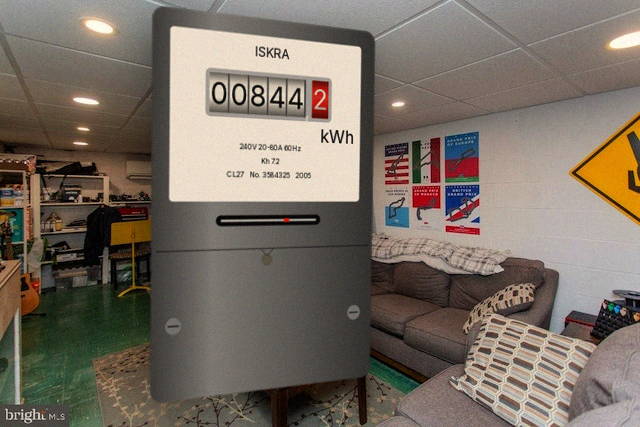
844.2 kWh
